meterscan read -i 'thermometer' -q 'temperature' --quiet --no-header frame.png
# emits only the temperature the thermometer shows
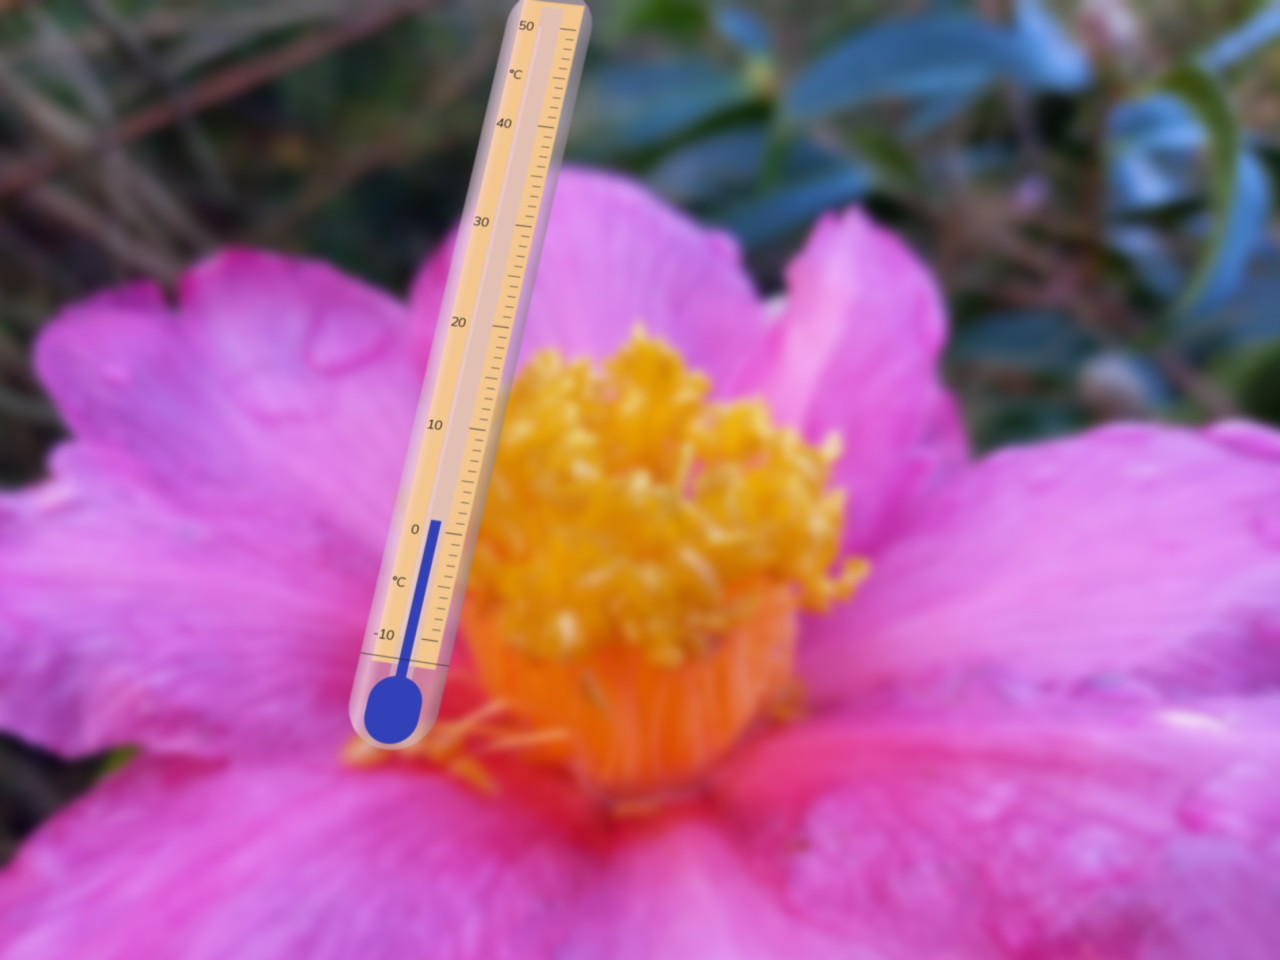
1 °C
